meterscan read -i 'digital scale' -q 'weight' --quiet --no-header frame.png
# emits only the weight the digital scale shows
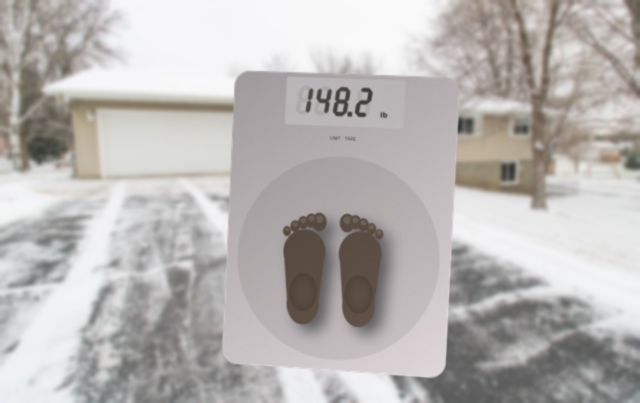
148.2 lb
